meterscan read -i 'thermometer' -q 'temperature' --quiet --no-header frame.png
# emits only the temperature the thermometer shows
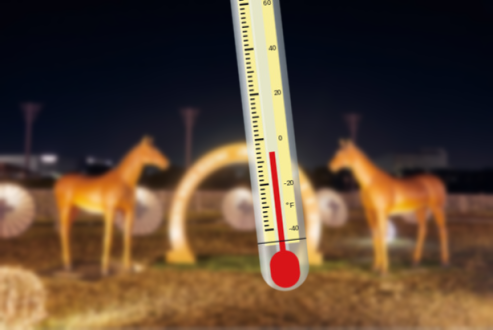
-6 °F
